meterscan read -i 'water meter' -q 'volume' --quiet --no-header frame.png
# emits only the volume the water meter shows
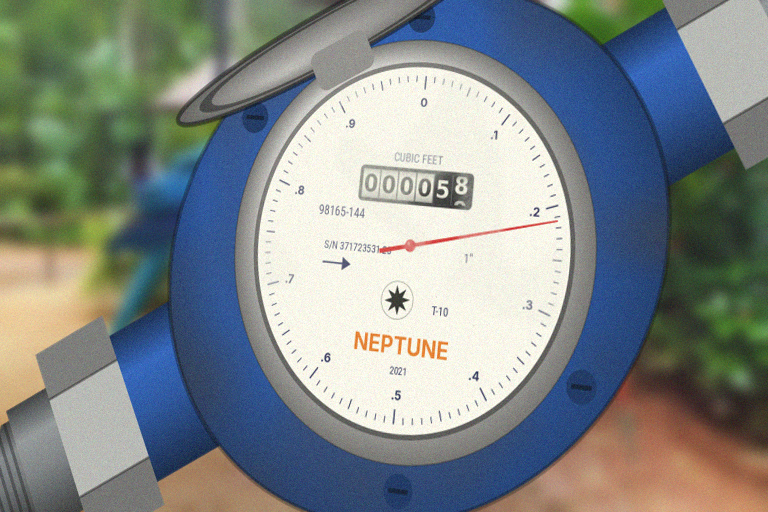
58.21 ft³
